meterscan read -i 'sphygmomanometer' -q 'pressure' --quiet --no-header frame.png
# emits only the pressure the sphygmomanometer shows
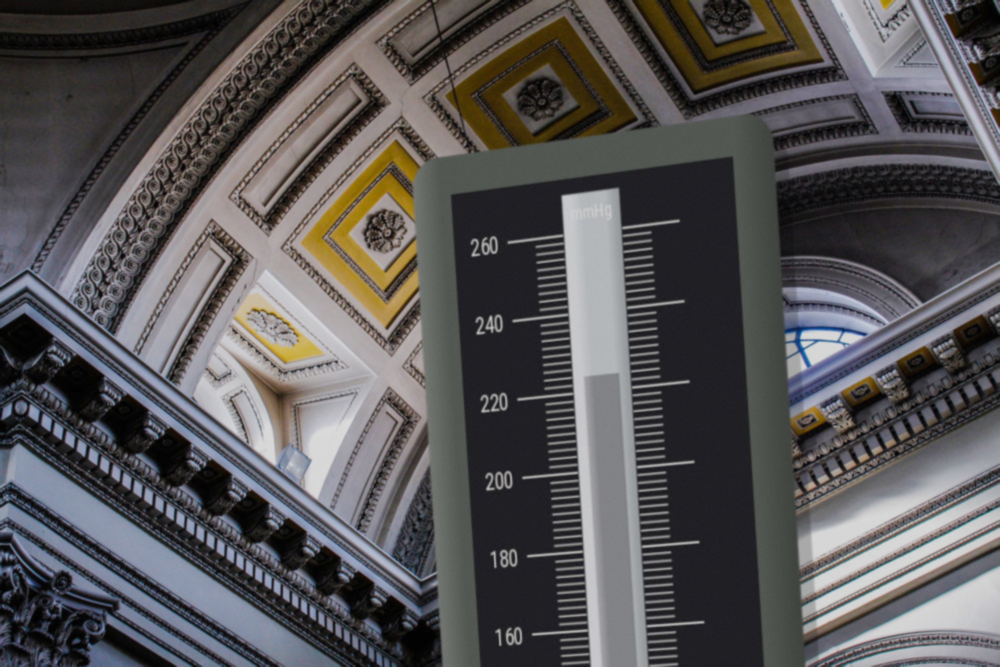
224 mmHg
